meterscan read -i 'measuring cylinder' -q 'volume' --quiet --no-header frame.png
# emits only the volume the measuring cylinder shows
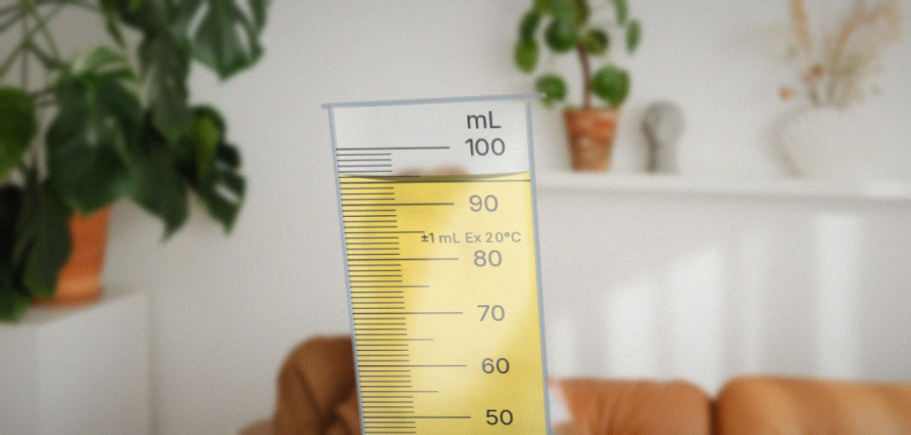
94 mL
